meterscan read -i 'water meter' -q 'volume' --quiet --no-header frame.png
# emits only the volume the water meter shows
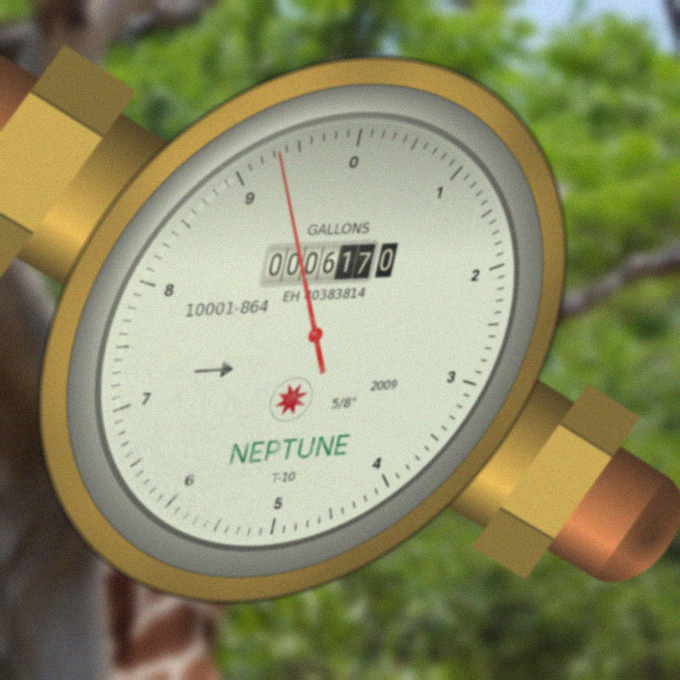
6169.3 gal
